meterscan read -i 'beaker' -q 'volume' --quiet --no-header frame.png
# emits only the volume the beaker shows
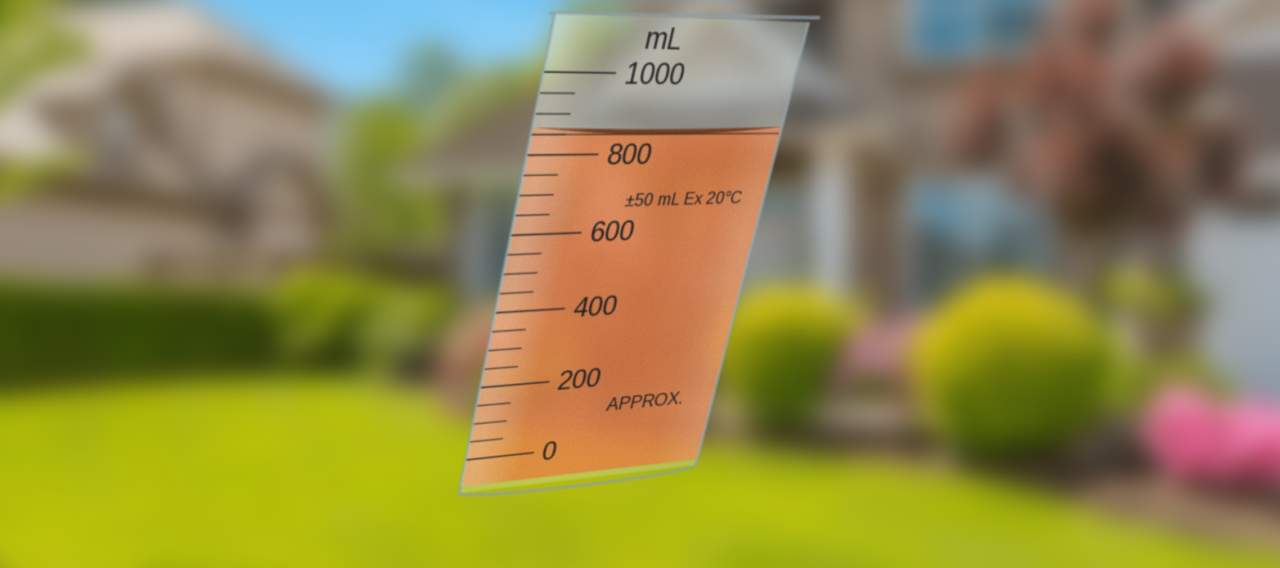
850 mL
